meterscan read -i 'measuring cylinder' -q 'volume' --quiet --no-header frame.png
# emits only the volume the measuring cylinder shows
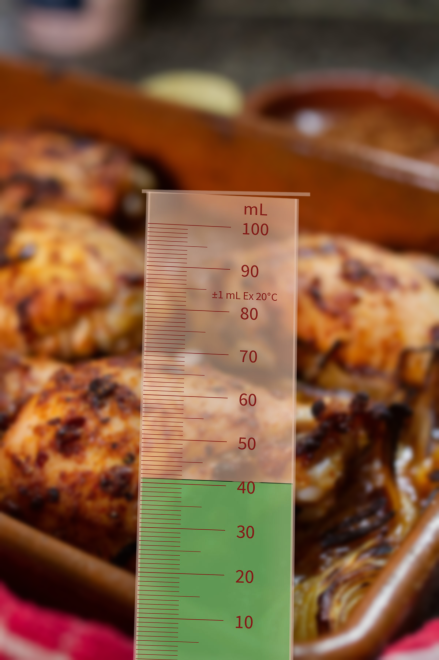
41 mL
